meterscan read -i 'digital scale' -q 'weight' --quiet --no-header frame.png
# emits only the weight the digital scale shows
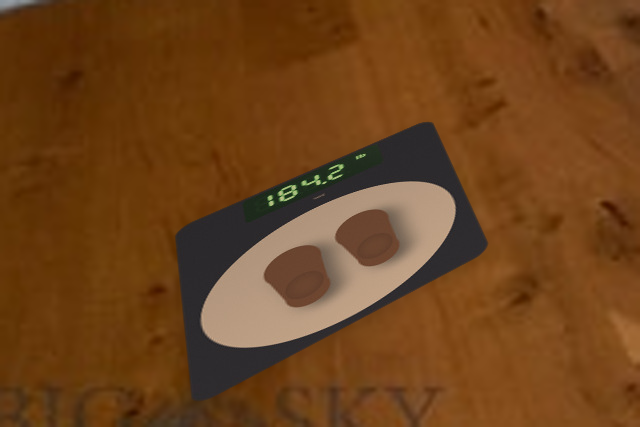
184.2 lb
